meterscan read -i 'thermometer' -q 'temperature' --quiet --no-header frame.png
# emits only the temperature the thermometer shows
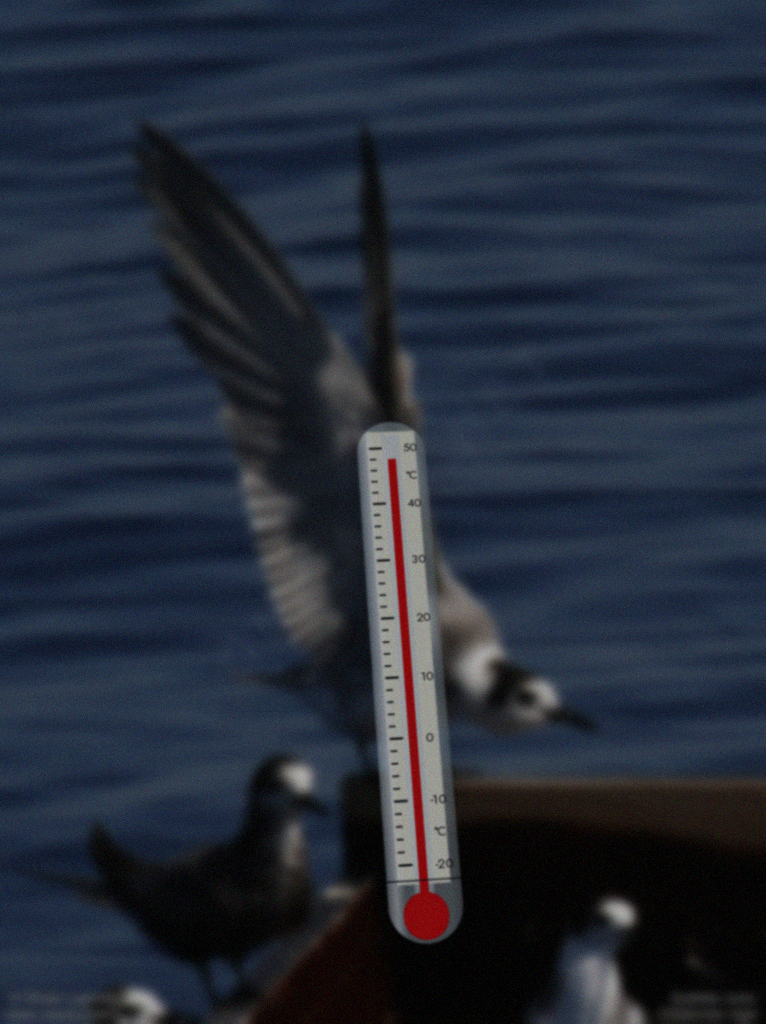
48 °C
